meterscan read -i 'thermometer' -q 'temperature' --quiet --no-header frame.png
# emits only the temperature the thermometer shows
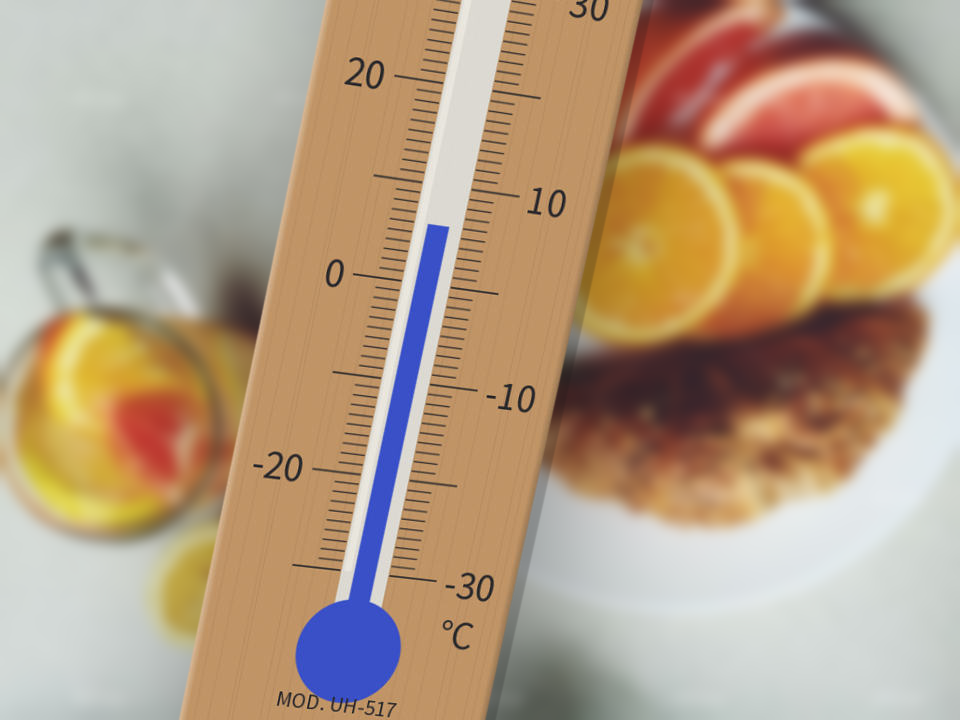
6 °C
